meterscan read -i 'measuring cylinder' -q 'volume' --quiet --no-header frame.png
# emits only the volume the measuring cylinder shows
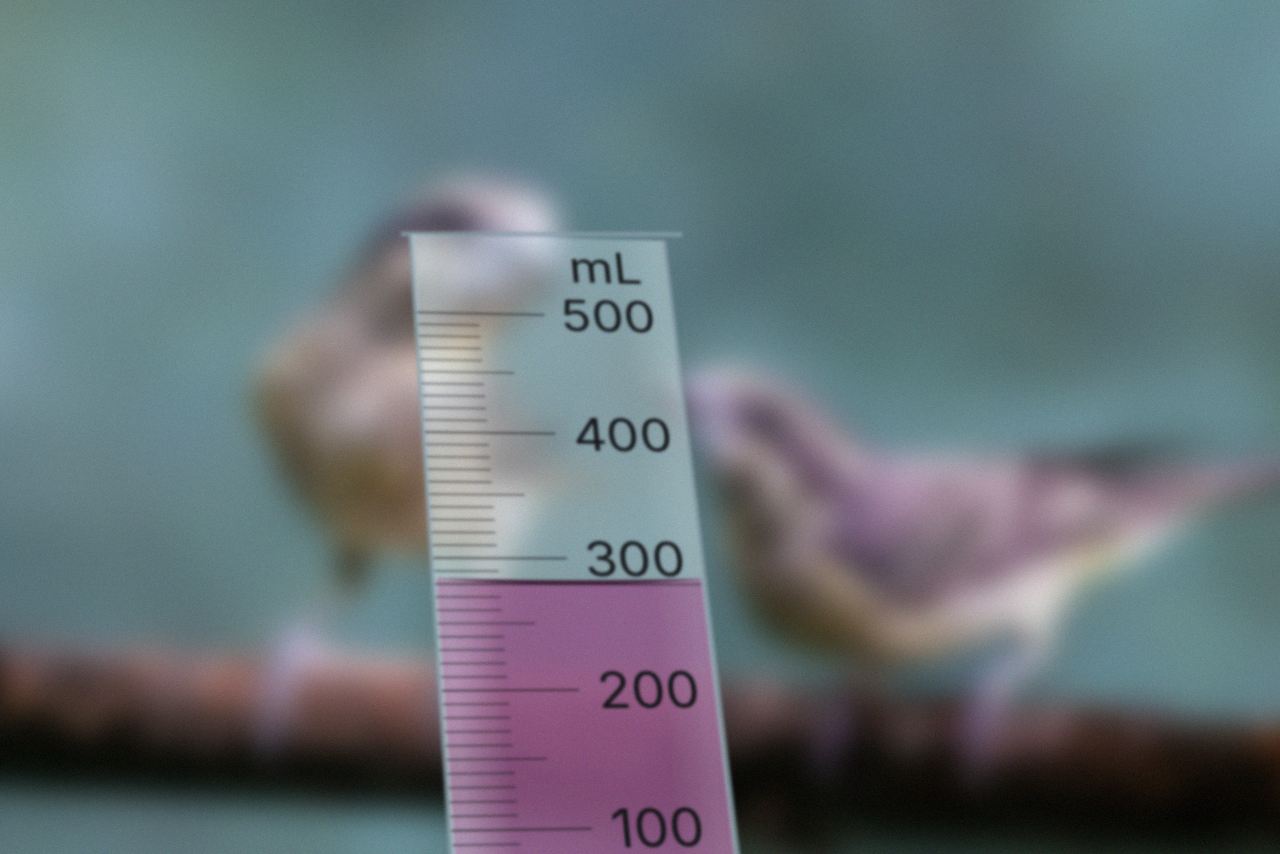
280 mL
